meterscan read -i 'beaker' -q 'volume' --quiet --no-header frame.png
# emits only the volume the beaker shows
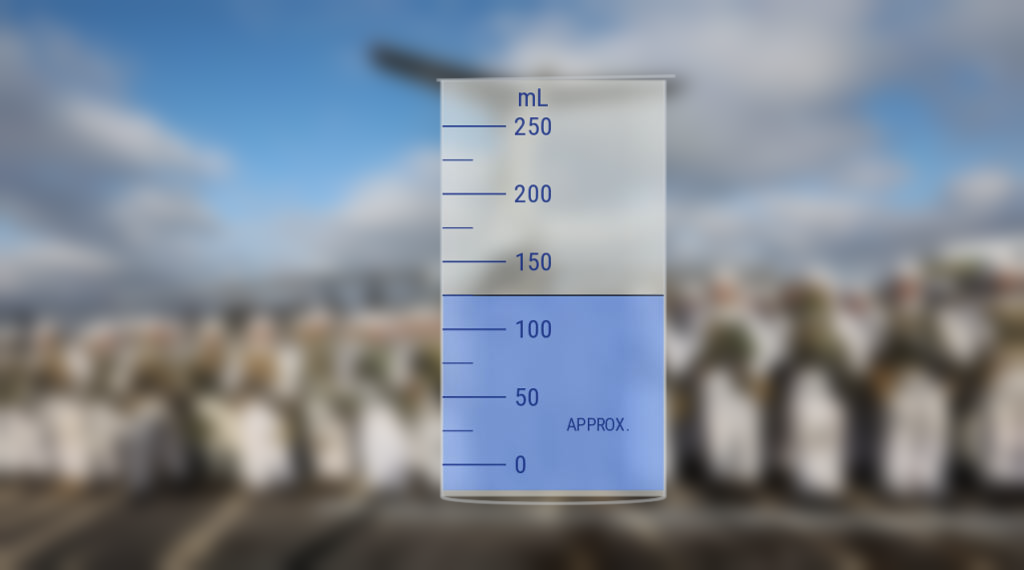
125 mL
